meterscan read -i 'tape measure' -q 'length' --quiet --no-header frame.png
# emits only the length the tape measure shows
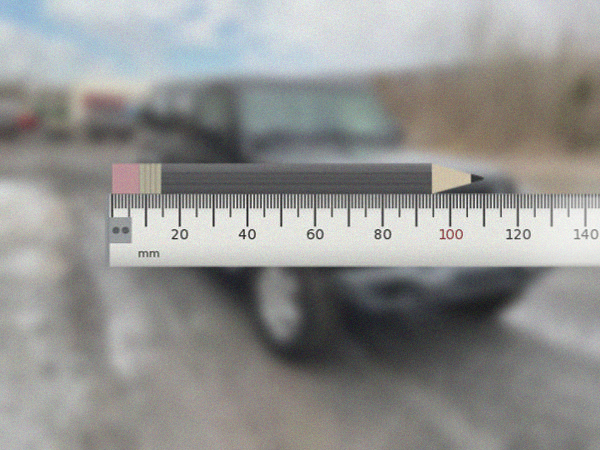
110 mm
